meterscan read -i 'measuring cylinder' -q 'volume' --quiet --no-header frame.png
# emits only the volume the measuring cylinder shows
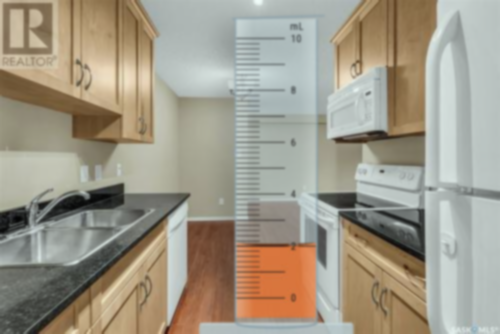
2 mL
